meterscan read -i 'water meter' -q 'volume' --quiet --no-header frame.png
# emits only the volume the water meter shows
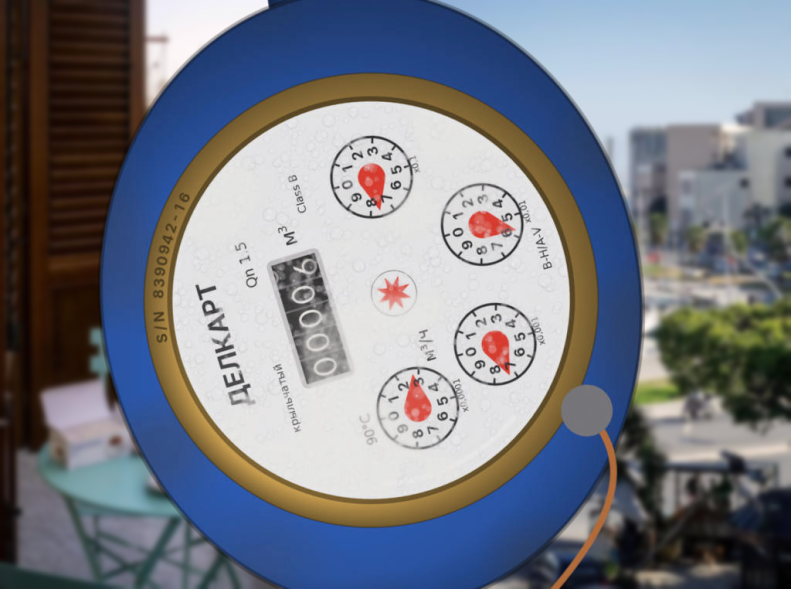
5.7572 m³
